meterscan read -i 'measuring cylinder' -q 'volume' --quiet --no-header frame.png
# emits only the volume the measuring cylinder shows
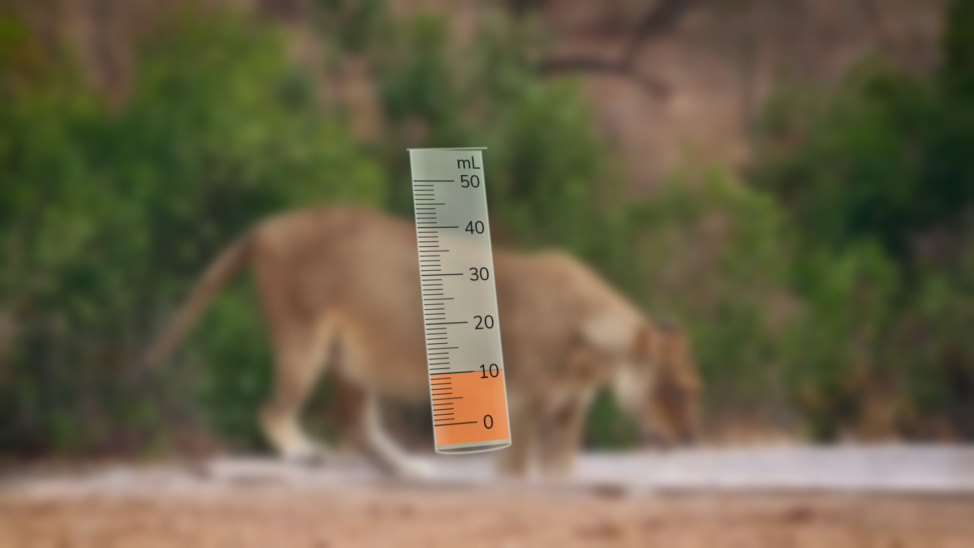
10 mL
